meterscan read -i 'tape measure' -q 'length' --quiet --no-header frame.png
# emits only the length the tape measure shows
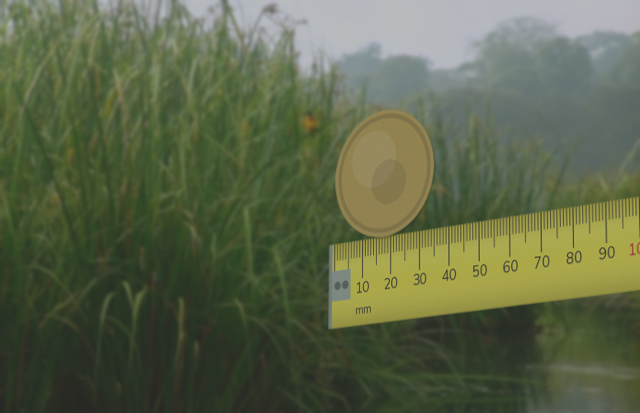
35 mm
